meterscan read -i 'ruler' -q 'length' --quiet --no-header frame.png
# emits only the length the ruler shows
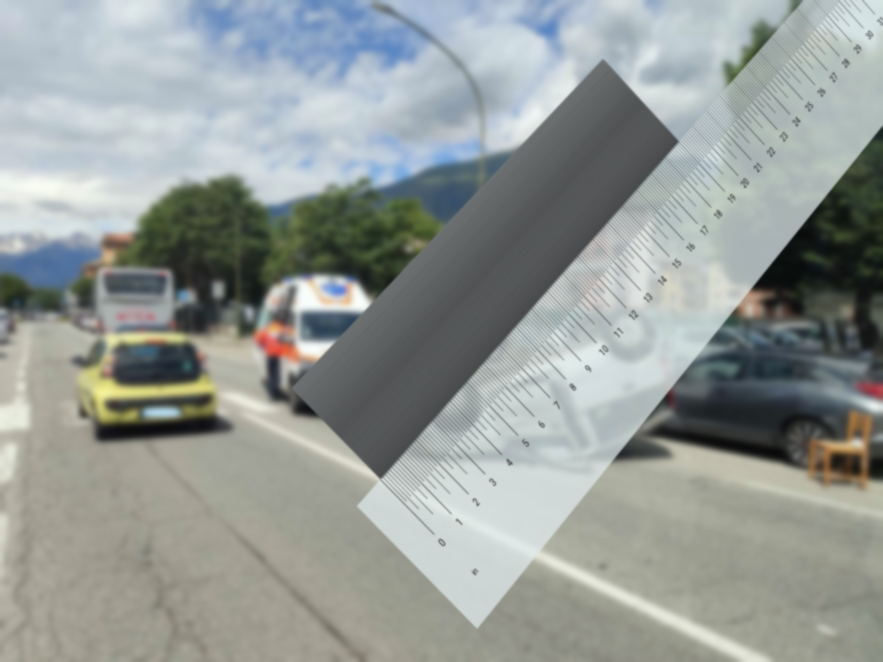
19 in
